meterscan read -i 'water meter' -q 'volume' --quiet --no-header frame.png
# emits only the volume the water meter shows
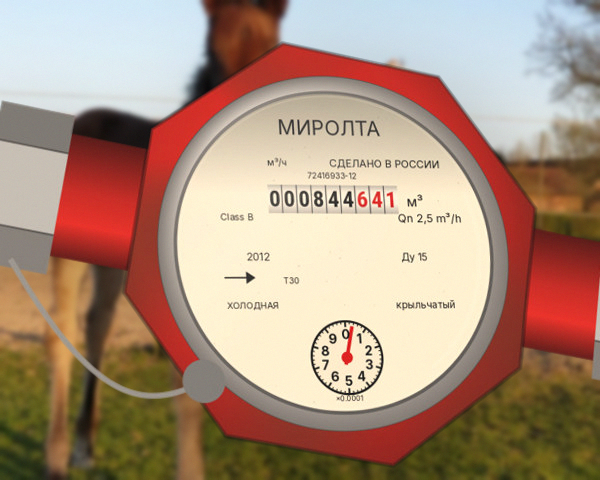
844.6410 m³
